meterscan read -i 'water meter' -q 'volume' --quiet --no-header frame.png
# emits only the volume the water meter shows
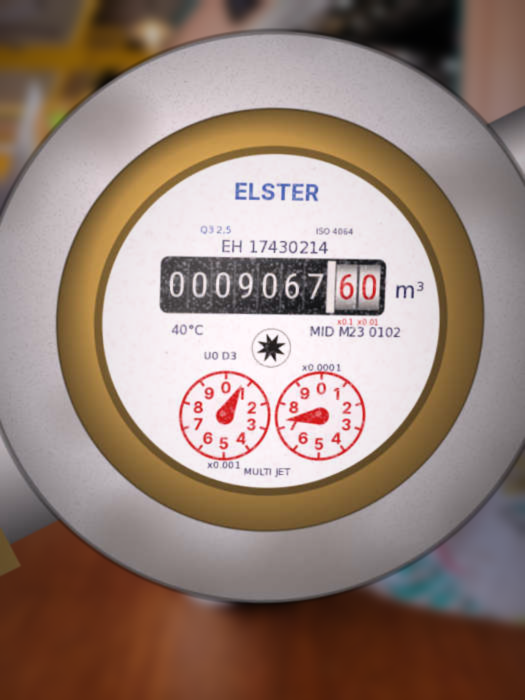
9067.6007 m³
